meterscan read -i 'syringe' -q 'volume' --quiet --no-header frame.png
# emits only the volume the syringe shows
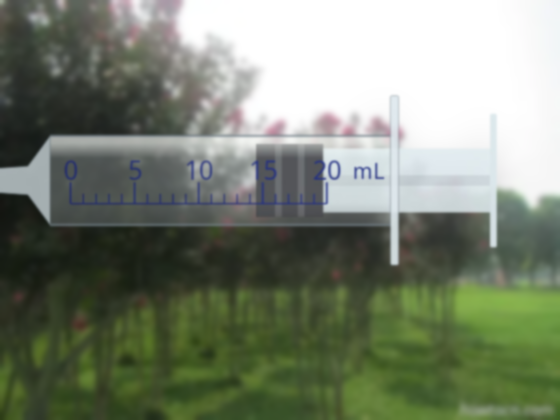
14.5 mL
